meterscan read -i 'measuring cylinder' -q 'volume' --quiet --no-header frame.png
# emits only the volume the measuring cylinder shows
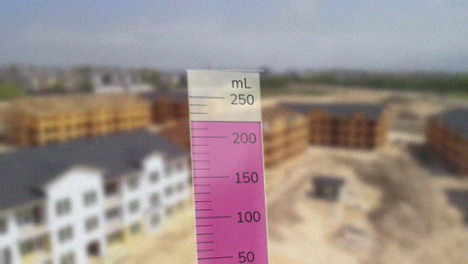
220 mL
